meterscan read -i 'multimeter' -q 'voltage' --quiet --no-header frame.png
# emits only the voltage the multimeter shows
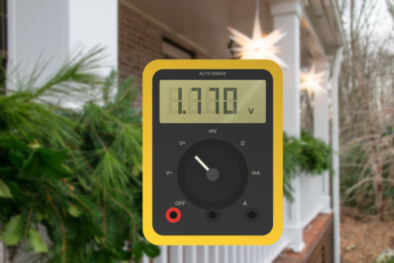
1.770 V
